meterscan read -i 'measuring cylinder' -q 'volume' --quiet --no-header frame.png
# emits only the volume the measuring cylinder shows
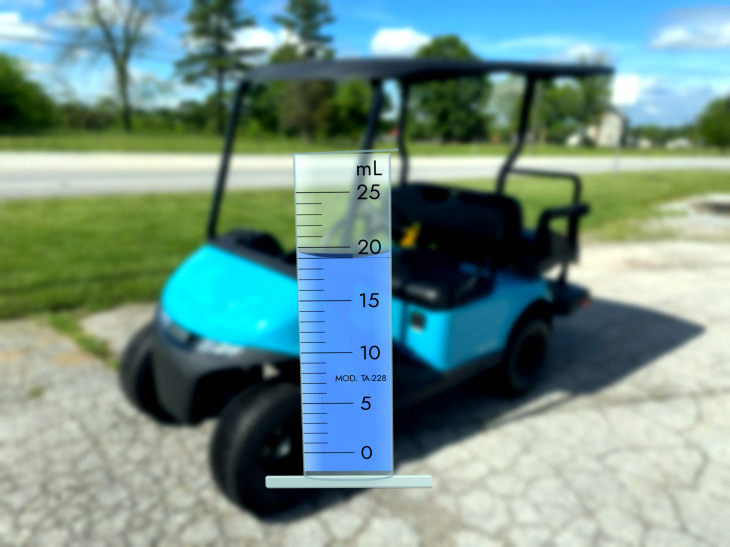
19 mL
